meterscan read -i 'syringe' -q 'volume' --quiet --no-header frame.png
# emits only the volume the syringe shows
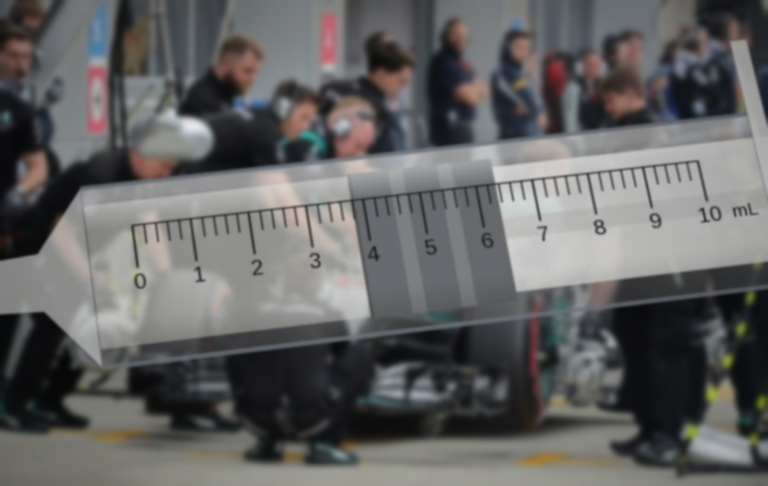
3.8 mL
